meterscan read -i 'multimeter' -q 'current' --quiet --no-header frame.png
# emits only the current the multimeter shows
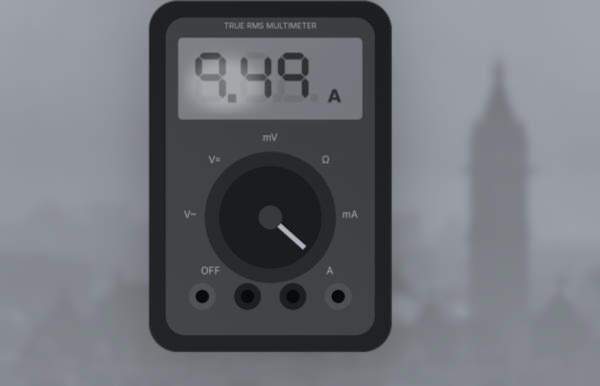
9.49 A
